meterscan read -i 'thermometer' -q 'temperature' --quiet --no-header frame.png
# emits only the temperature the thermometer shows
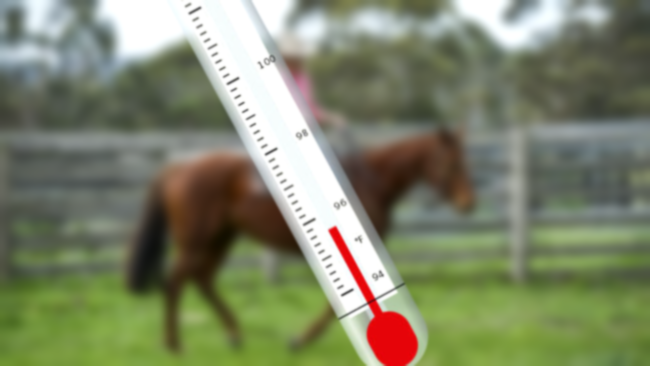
95.6 °F
